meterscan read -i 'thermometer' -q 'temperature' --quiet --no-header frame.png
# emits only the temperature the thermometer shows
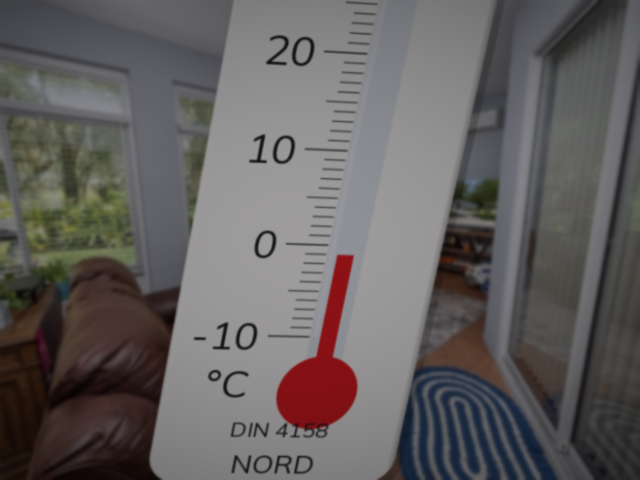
-1 °C
